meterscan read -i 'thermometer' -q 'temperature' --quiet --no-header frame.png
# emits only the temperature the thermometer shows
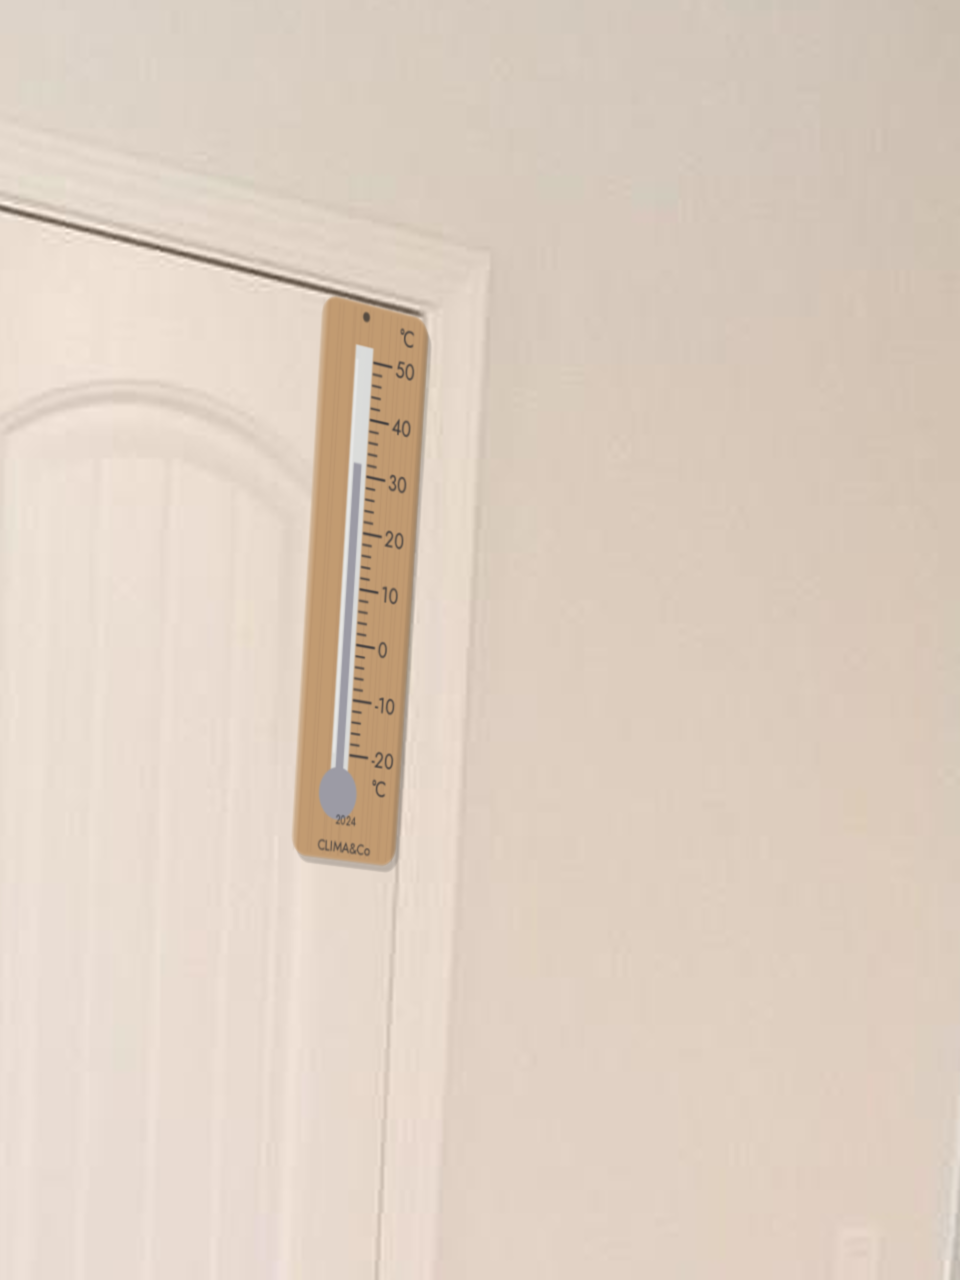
32 °C
